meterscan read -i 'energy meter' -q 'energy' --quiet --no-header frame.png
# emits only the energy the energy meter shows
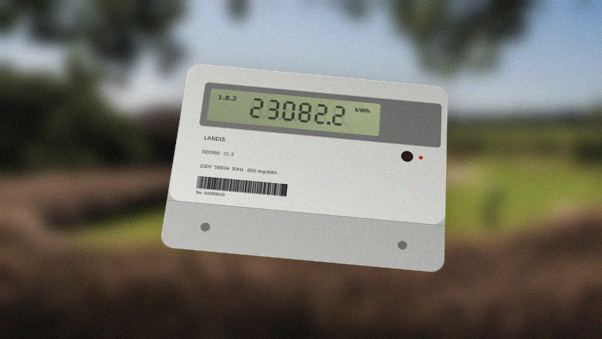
23082.2 kWh
